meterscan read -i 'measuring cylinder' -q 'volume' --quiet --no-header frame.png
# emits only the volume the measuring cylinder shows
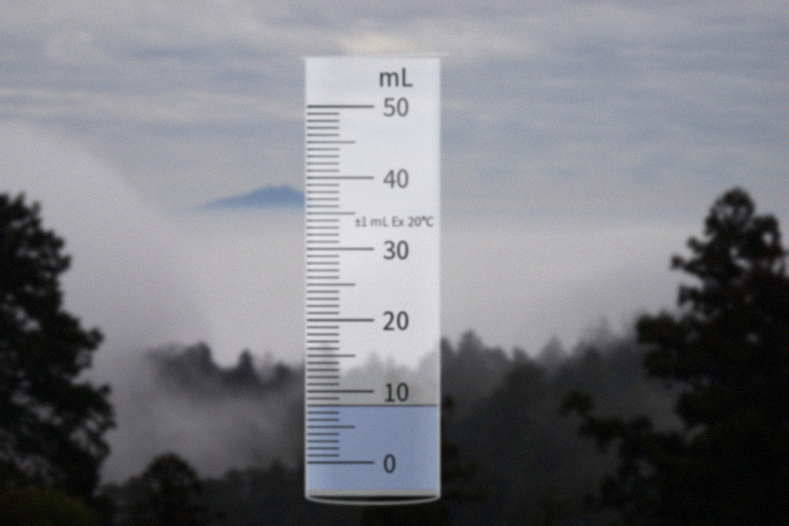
8 mL
